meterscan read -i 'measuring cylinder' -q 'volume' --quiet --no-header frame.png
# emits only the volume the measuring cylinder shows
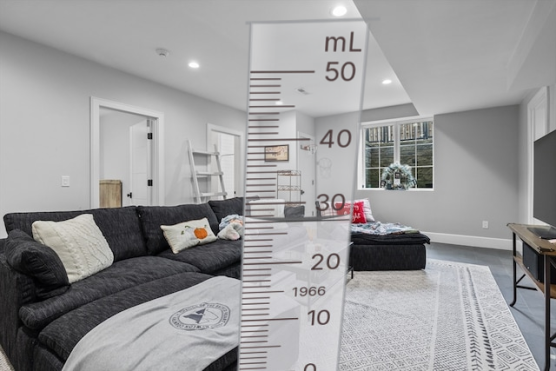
27 mL
